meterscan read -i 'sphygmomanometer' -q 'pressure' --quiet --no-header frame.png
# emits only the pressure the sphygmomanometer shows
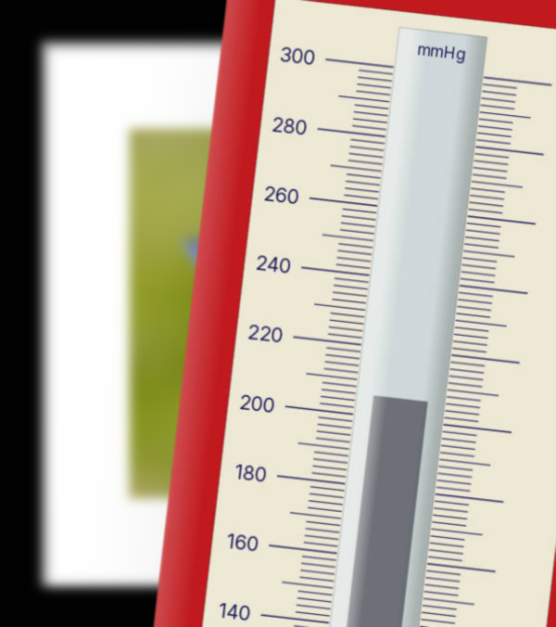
206 mmHg
